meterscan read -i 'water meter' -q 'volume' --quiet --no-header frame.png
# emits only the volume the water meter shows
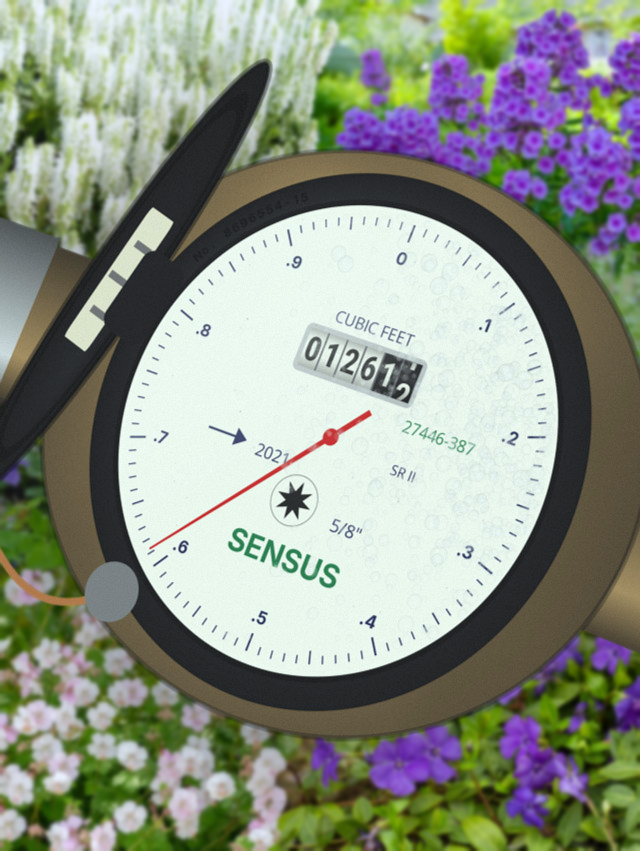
12611.61 ft³
